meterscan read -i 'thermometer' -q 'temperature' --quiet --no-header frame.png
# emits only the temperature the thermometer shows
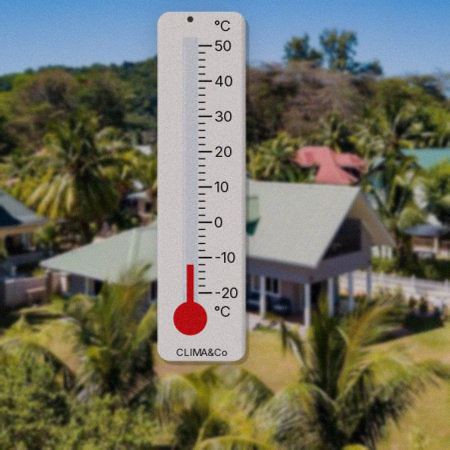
-12 °C
